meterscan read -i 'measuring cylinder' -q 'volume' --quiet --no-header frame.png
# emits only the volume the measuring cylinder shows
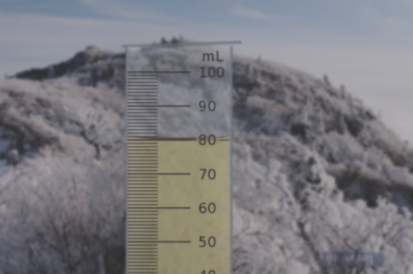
80 mL
